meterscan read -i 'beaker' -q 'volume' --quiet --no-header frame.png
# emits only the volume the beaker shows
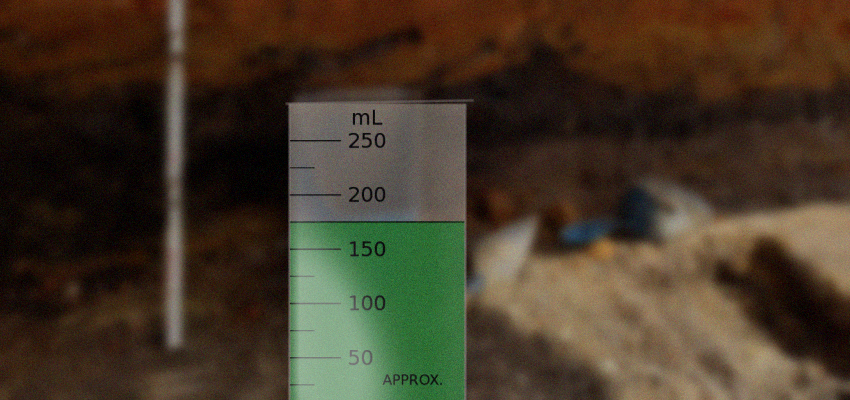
175 mL
